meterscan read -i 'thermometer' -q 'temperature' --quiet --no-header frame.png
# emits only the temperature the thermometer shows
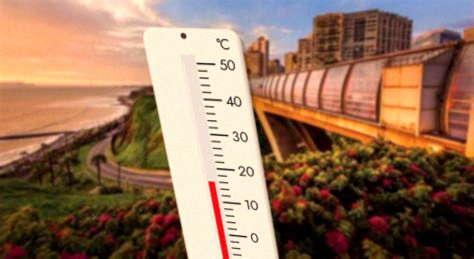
16 °C
